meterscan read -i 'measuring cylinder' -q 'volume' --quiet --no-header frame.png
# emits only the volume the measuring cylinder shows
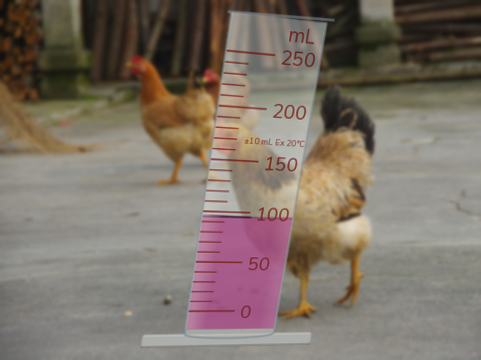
95 mL
